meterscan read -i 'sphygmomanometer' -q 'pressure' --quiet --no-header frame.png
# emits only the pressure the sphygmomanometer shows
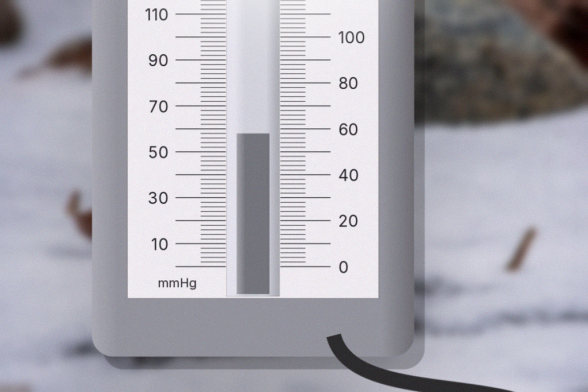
58 mmHg
